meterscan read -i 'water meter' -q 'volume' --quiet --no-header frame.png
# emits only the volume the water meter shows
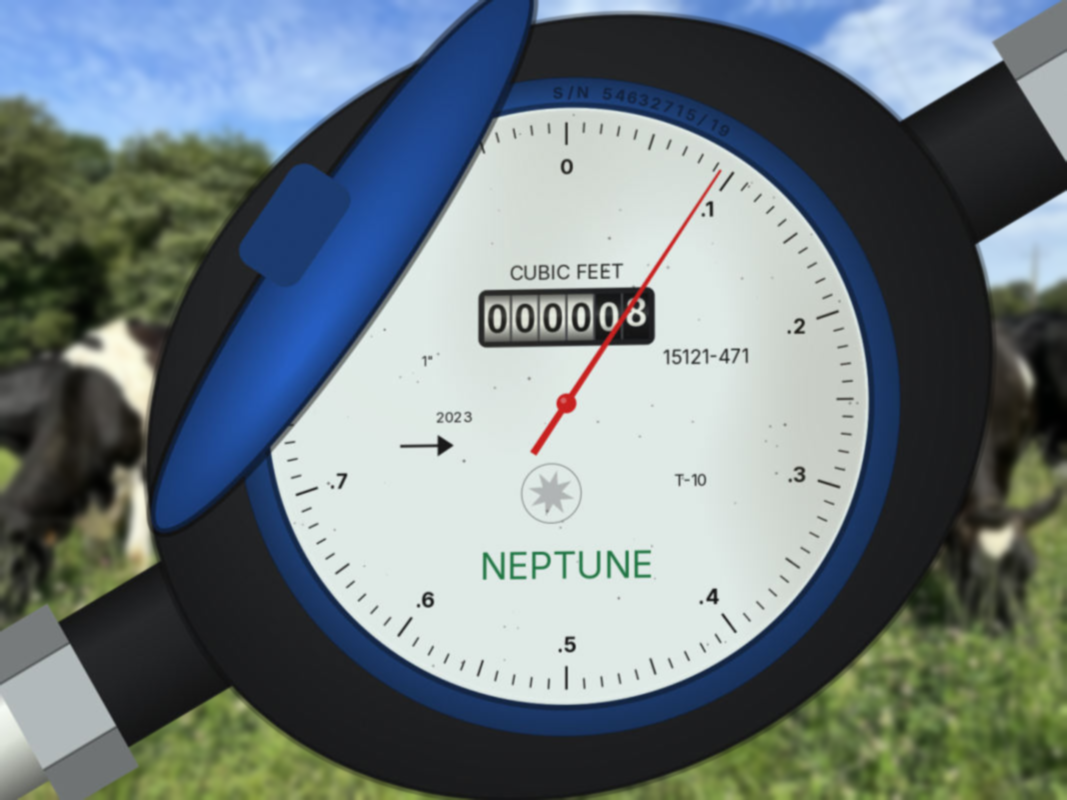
8.09 ft³
